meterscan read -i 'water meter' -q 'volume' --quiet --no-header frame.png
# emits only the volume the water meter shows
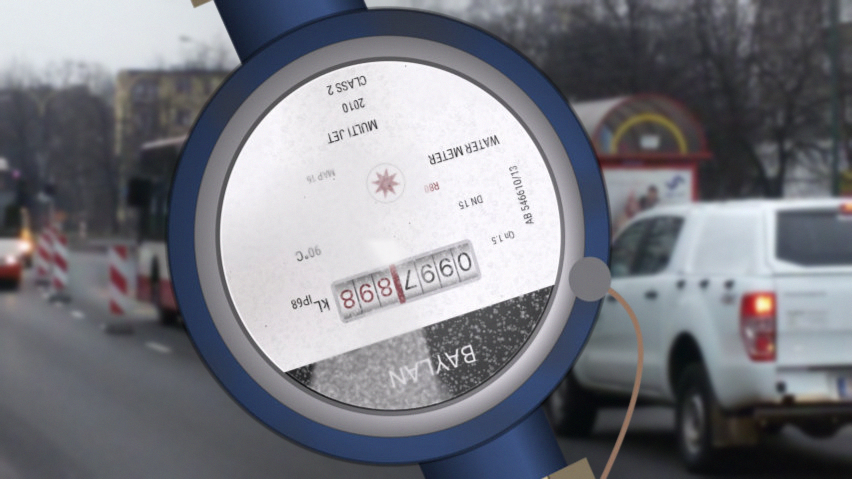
997.898 kL
